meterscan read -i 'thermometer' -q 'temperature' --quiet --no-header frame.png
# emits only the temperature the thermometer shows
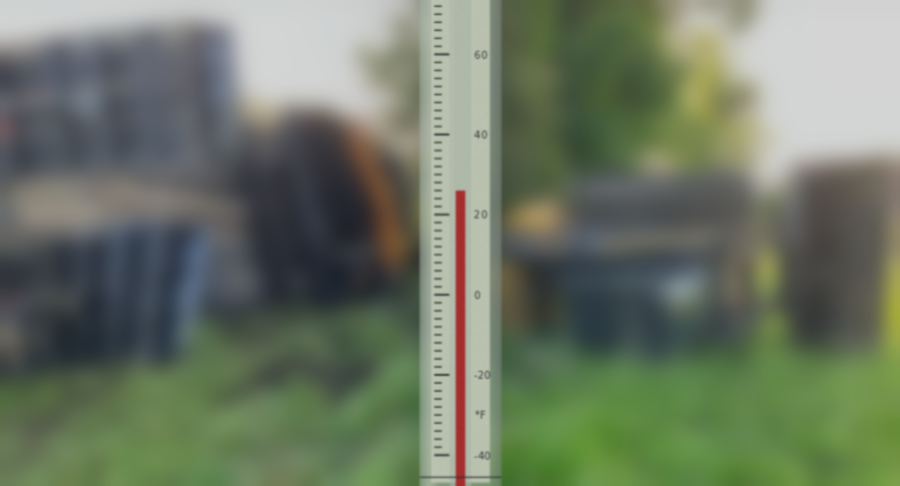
26 °F
